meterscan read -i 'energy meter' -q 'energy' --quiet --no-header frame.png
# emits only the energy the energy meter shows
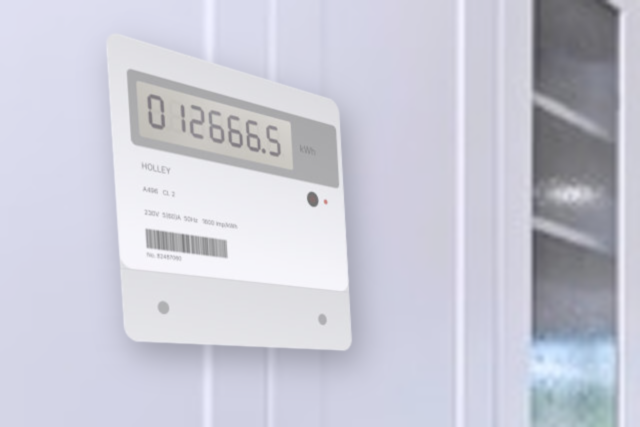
12666.5 kWh
